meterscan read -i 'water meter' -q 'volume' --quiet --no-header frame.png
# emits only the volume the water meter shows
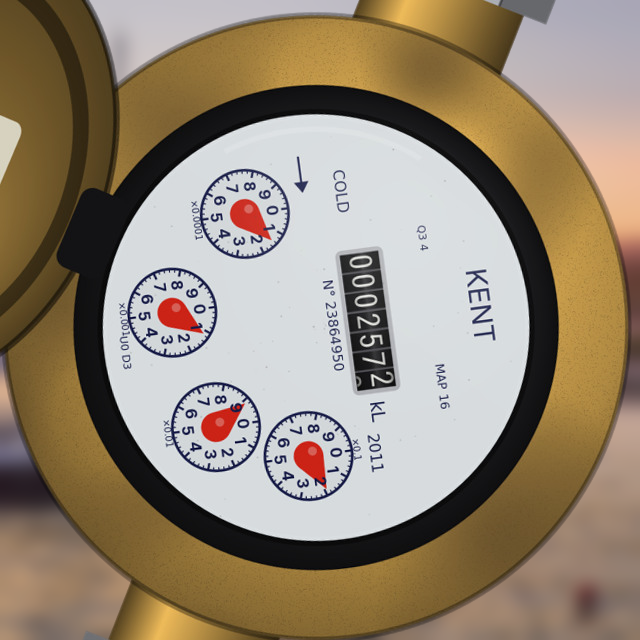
2572.1911 kL
